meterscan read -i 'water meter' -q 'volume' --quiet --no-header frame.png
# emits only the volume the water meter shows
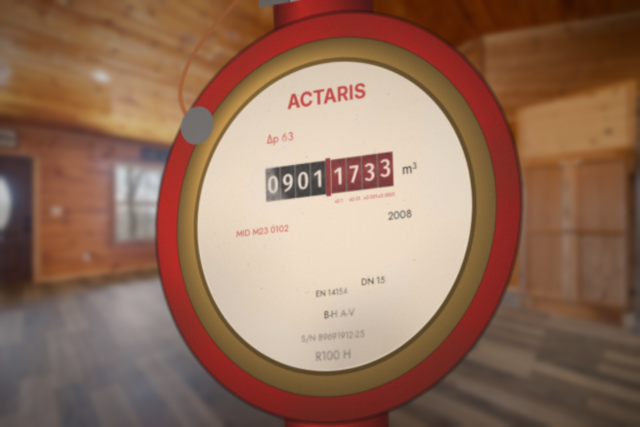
901.1733 m³
